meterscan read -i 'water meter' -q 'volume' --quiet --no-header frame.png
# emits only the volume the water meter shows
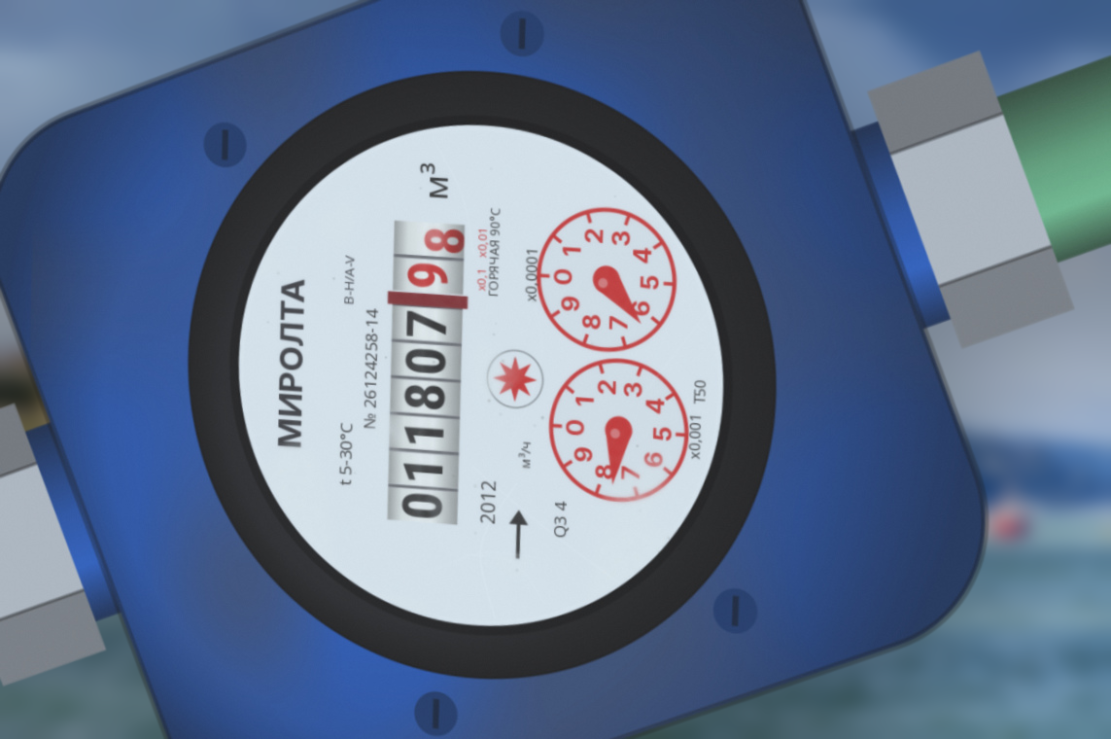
11807.9776 m³
